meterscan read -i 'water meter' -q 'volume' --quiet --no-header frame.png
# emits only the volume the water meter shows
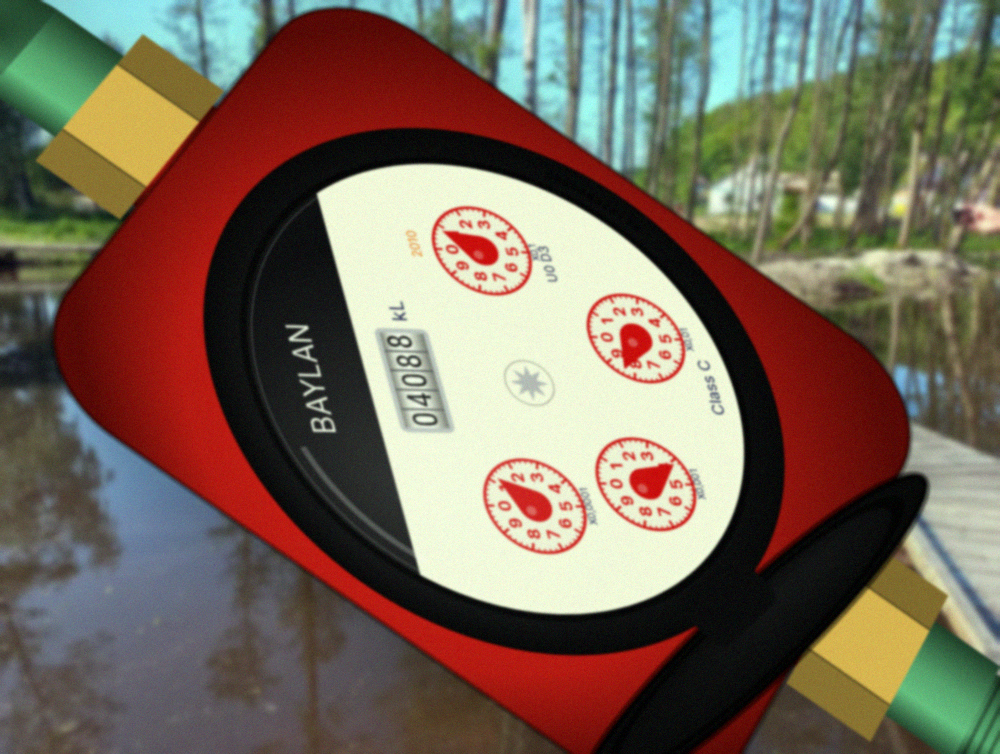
4088.0841 kL
